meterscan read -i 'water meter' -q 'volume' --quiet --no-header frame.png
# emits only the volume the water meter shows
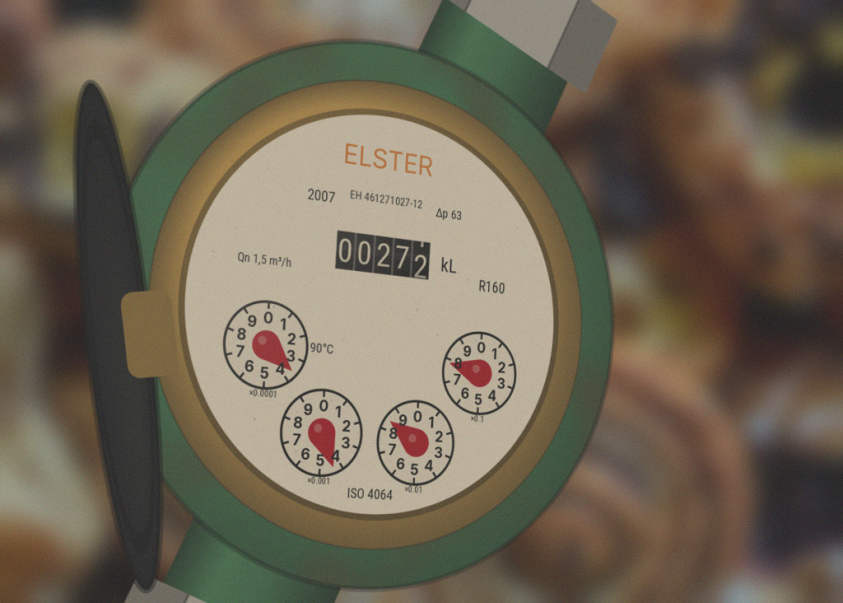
271.7843 kL
